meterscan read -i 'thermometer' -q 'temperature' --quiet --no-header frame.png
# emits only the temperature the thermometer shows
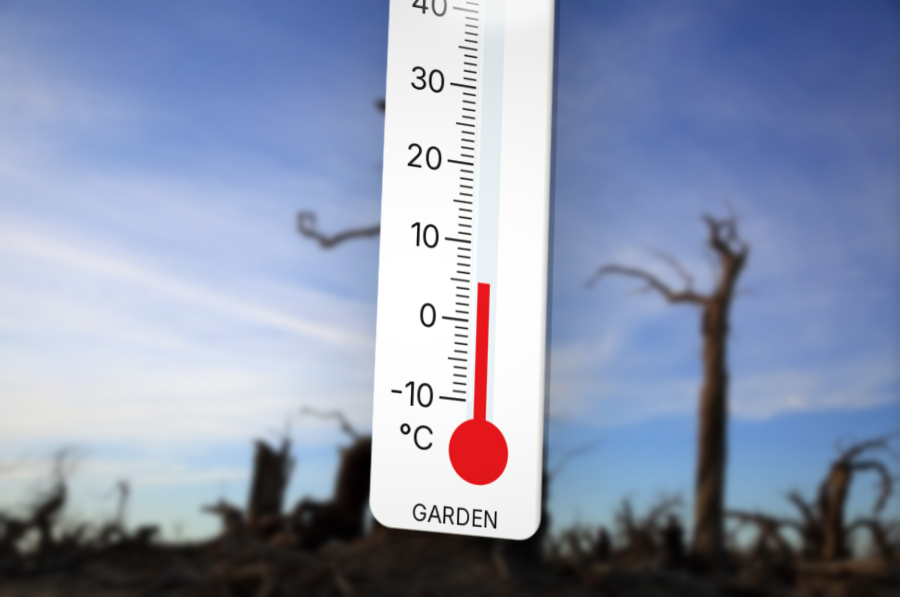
5 °C
